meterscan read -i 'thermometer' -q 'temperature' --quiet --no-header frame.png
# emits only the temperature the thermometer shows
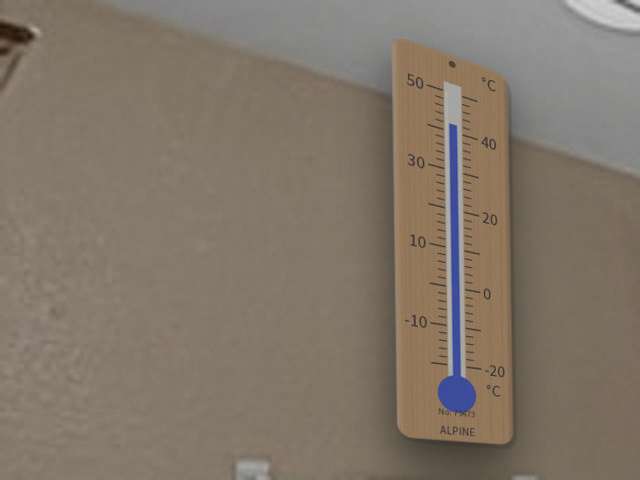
42 °C
